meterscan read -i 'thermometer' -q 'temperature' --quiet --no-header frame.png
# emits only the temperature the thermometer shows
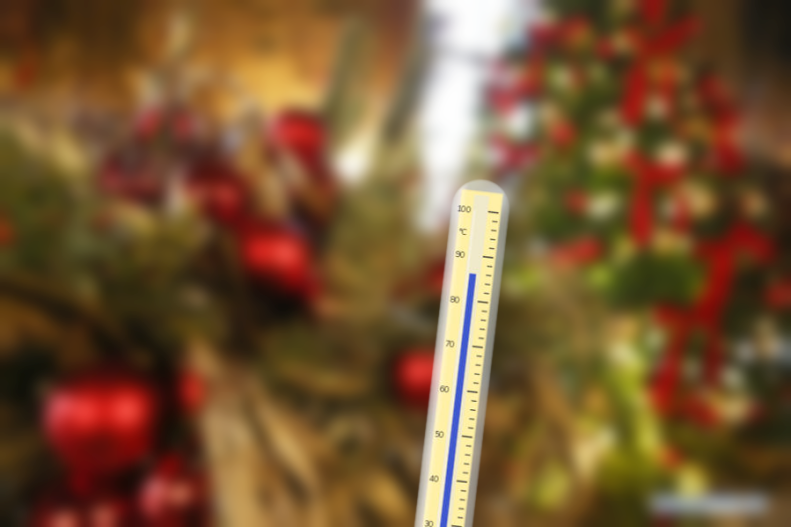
86 °C
